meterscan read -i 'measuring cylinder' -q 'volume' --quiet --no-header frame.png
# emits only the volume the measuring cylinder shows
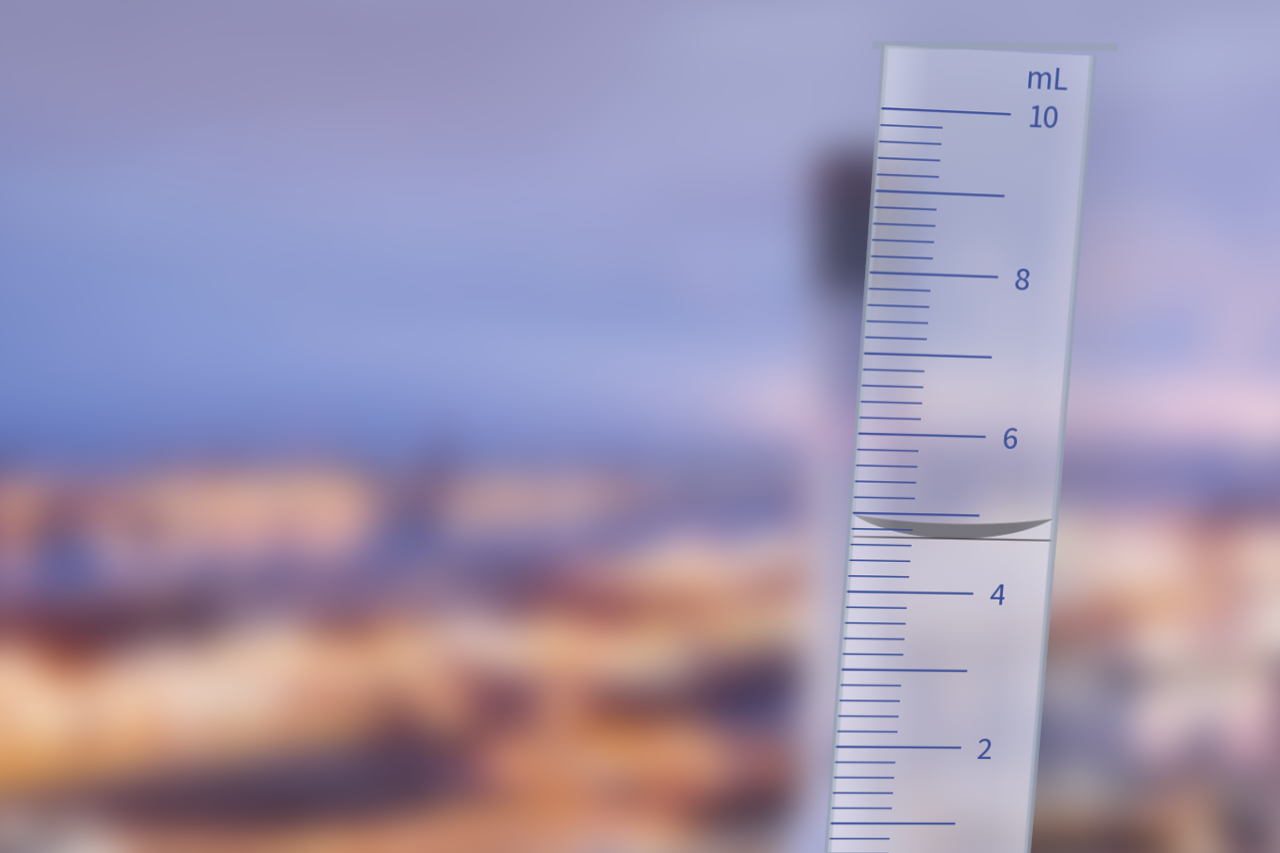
4.7 mL
